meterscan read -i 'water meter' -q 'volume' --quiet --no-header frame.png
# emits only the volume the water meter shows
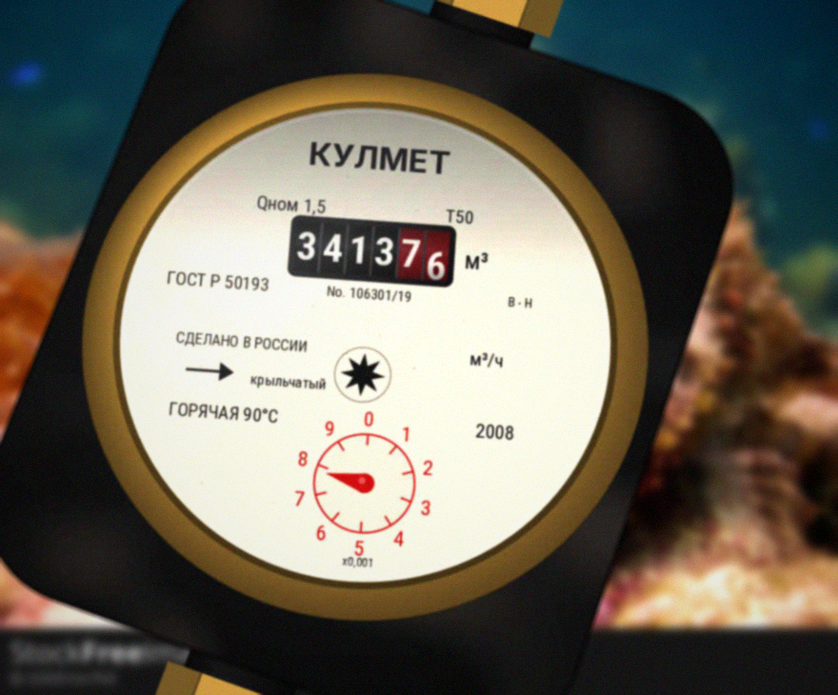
3413.757 m³
